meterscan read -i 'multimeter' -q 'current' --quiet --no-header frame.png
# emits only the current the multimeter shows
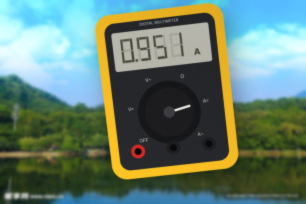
0.951 A
